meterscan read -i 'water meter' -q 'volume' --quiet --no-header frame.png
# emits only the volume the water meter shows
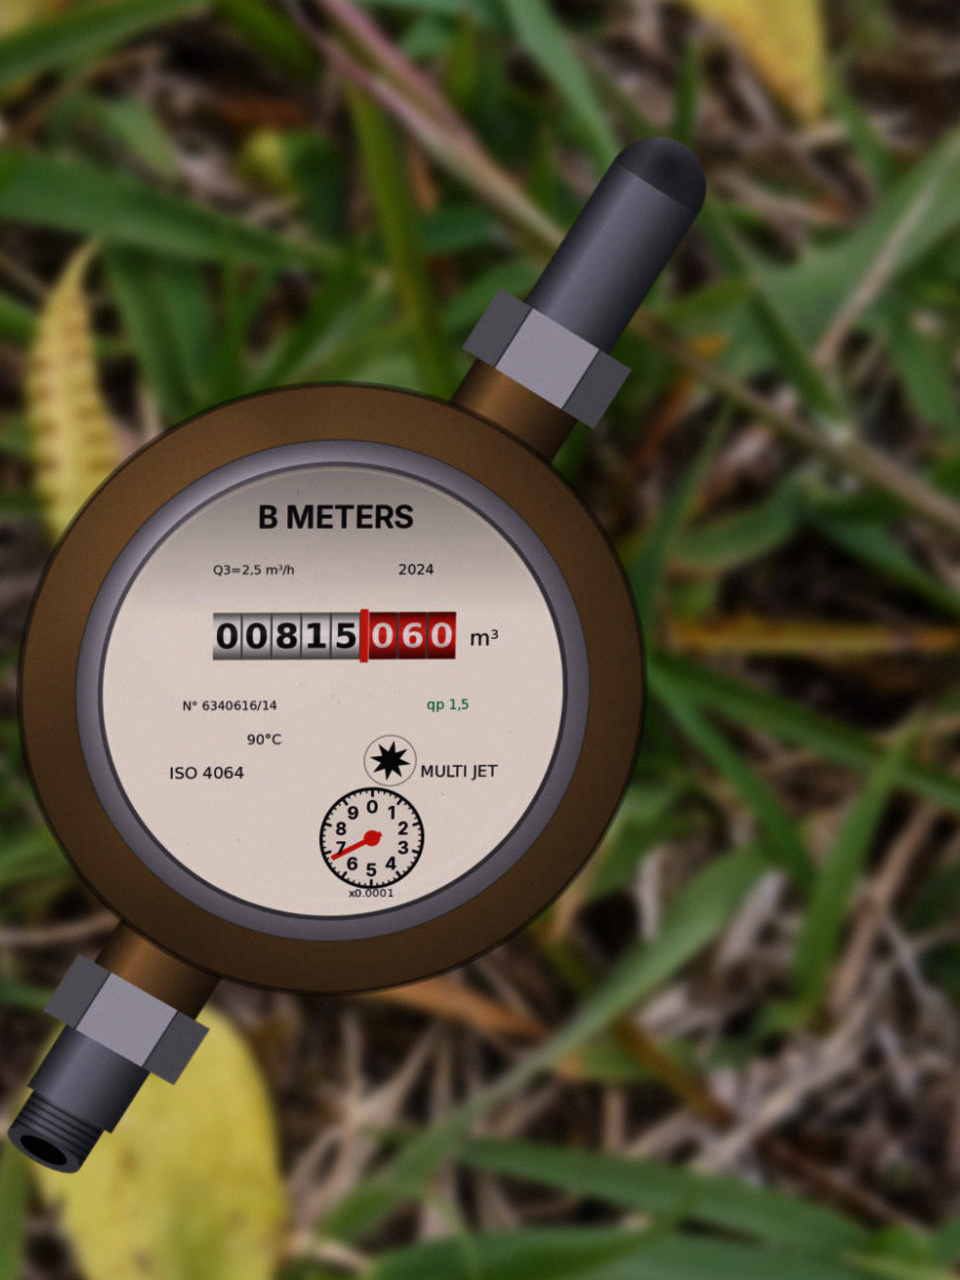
815.0606 m³
